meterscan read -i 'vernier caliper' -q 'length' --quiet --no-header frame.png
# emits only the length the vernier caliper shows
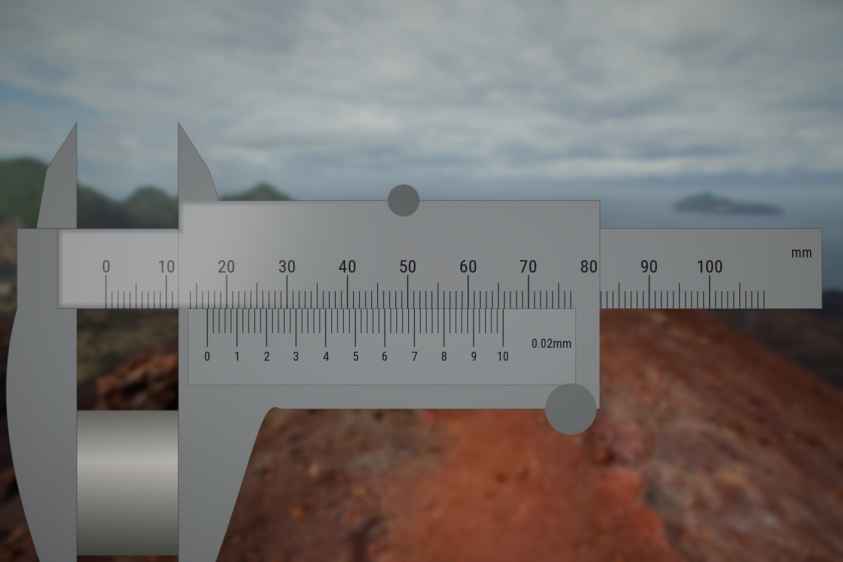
16.8 mm
